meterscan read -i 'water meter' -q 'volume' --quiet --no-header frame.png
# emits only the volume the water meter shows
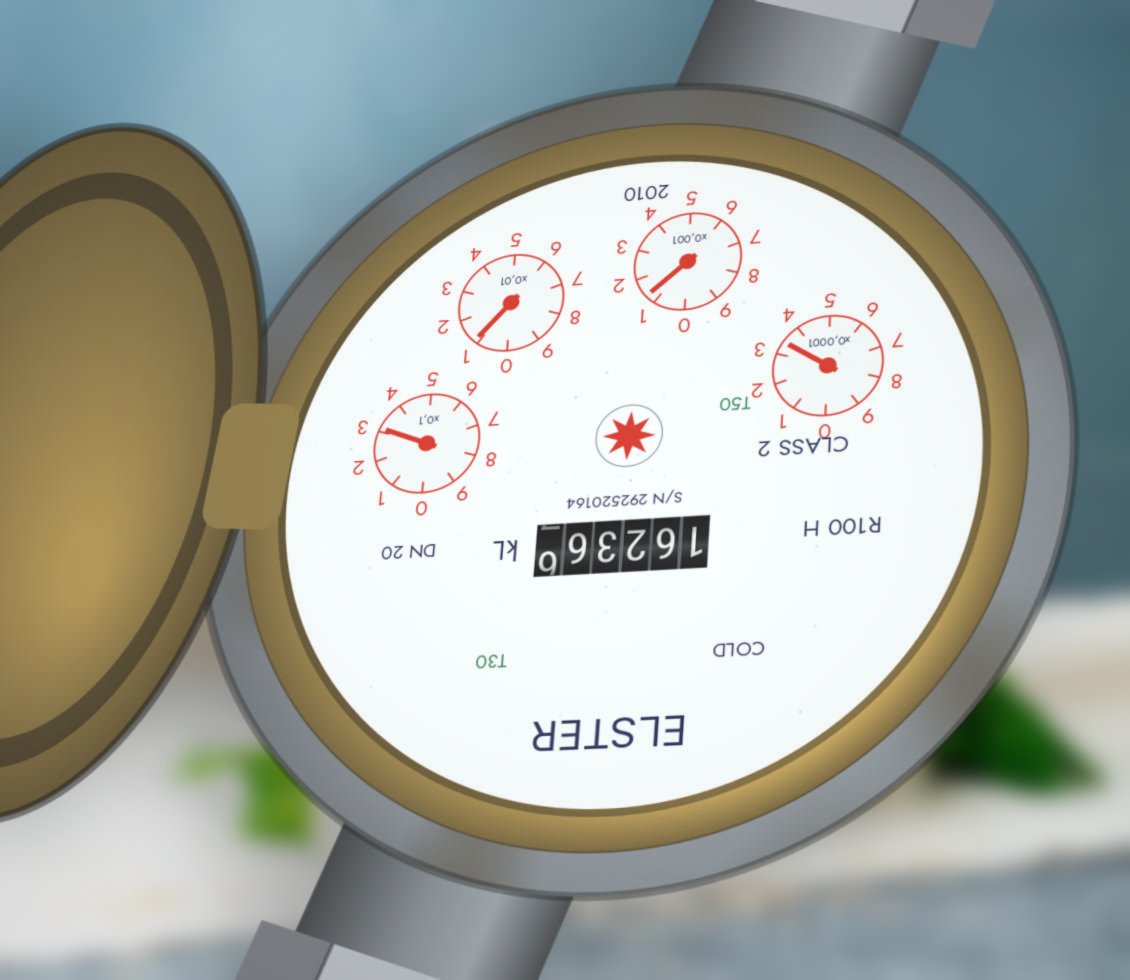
162366.3113 kL
